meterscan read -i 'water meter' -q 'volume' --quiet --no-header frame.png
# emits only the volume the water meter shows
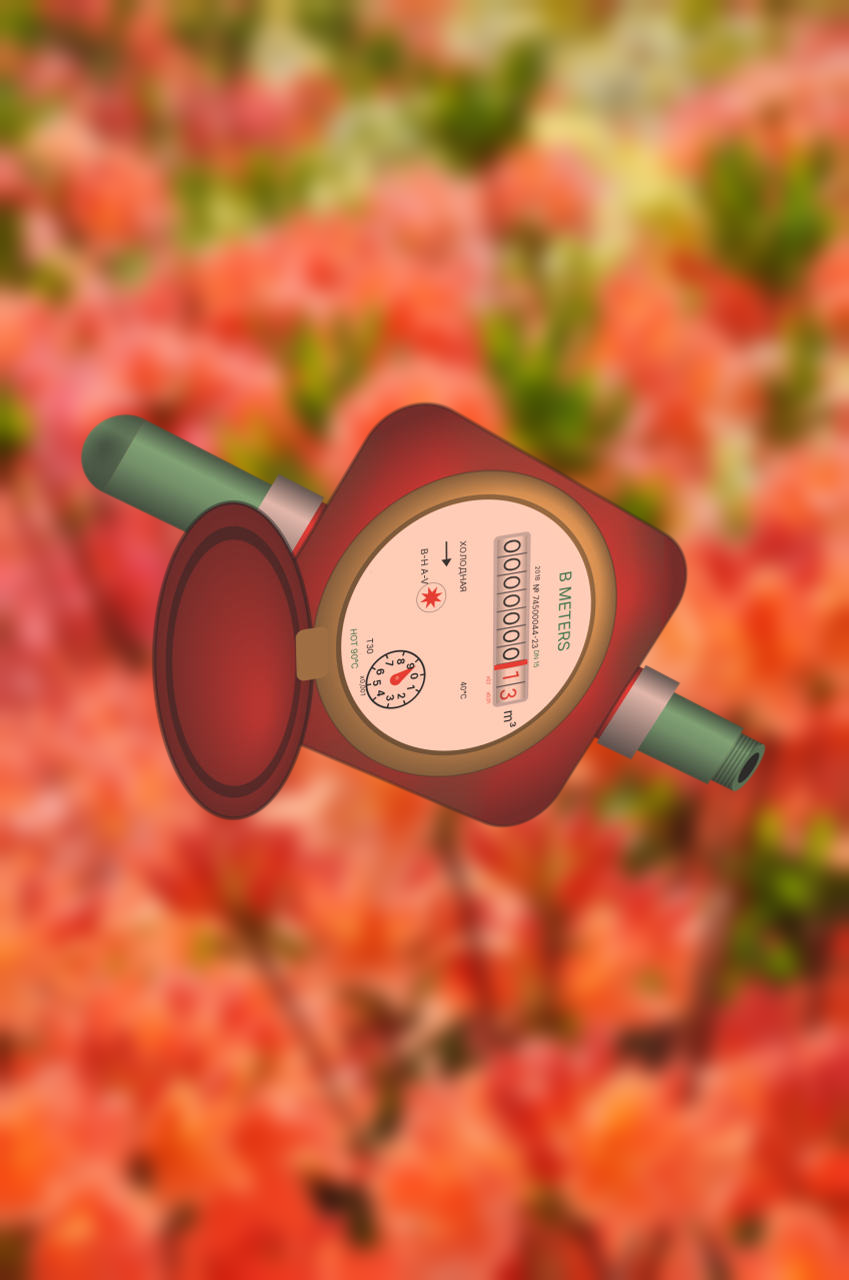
0.129 m³
